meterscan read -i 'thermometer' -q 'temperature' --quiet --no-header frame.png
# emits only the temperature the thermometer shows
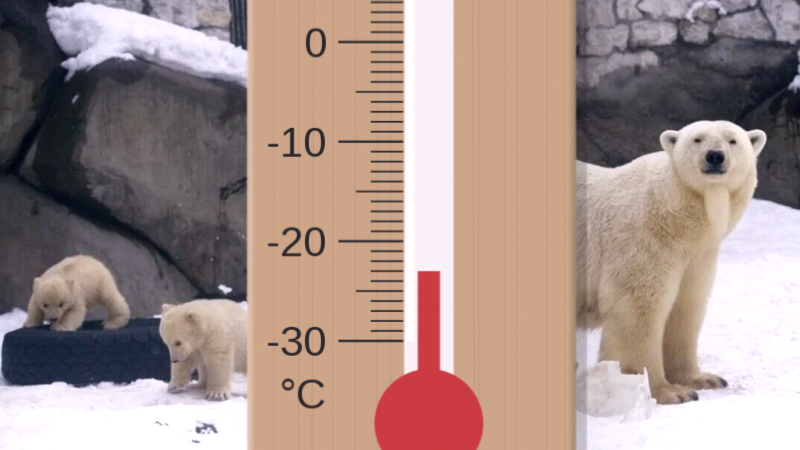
-23 °C
